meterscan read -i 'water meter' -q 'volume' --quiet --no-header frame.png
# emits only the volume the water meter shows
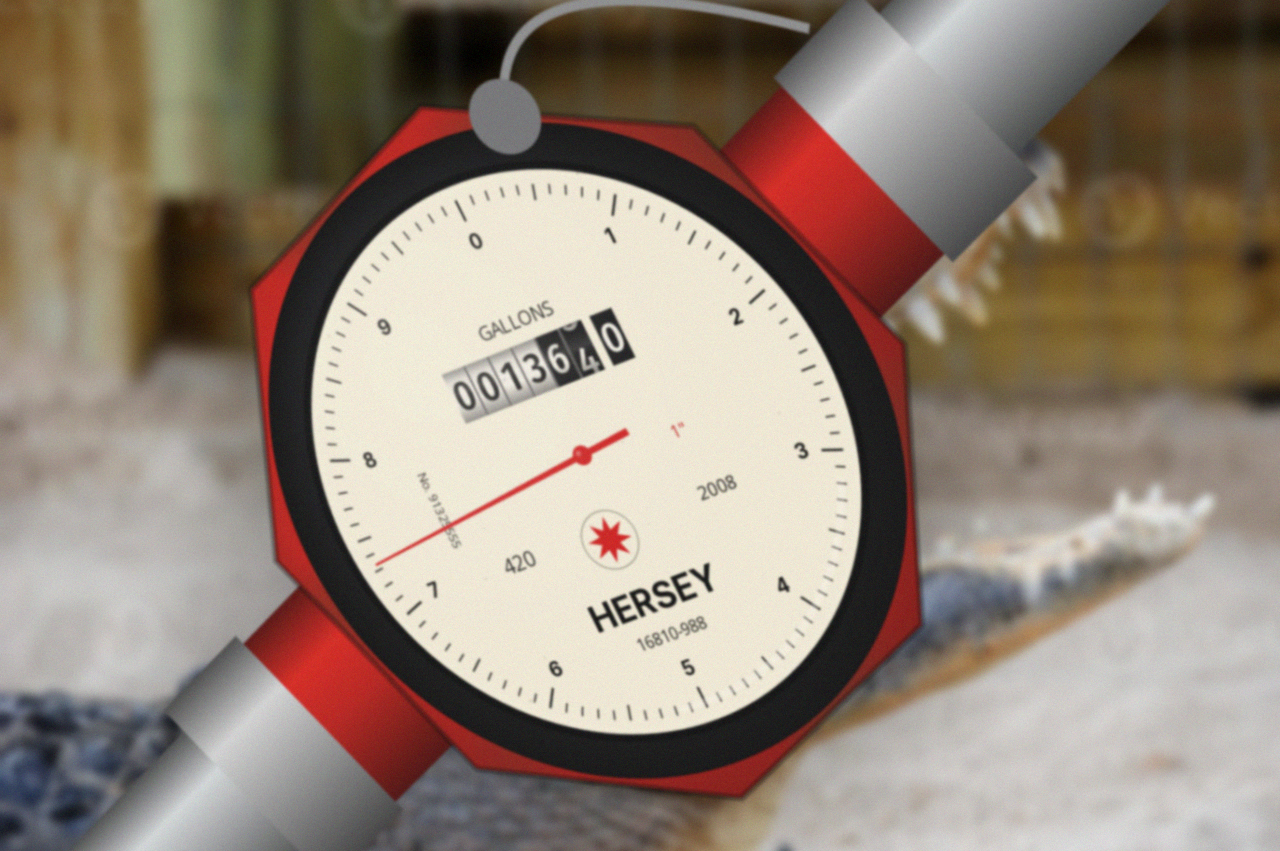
13637.3 gal
